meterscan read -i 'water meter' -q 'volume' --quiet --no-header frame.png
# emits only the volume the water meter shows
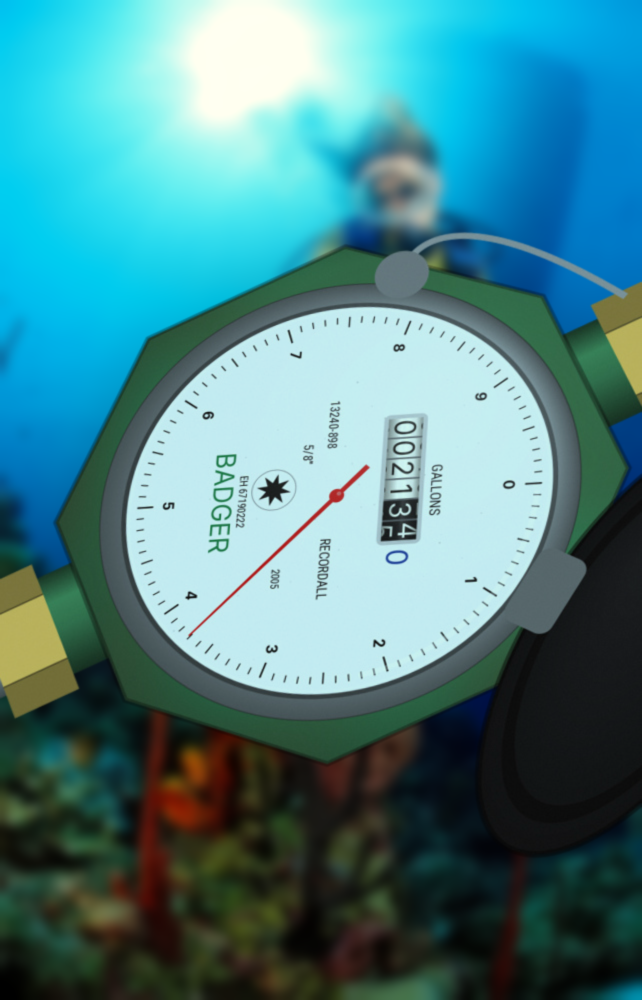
21343.7 gal
